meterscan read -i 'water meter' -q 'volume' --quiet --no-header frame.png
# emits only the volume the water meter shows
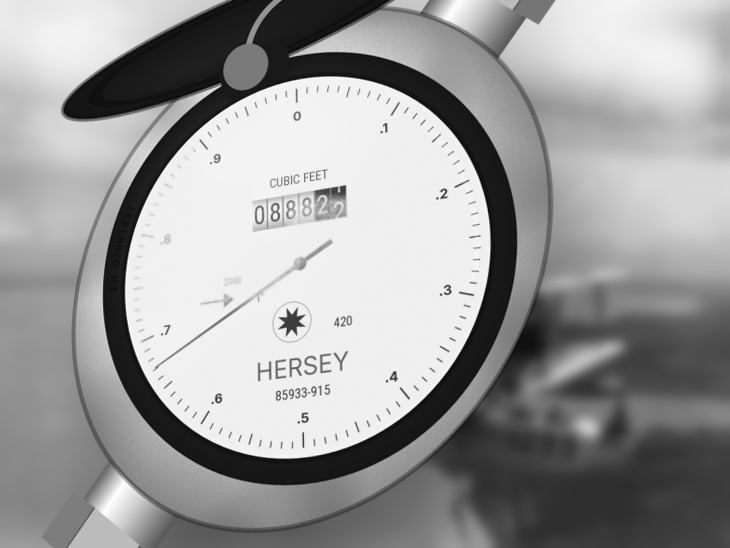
88821.67 ft³
